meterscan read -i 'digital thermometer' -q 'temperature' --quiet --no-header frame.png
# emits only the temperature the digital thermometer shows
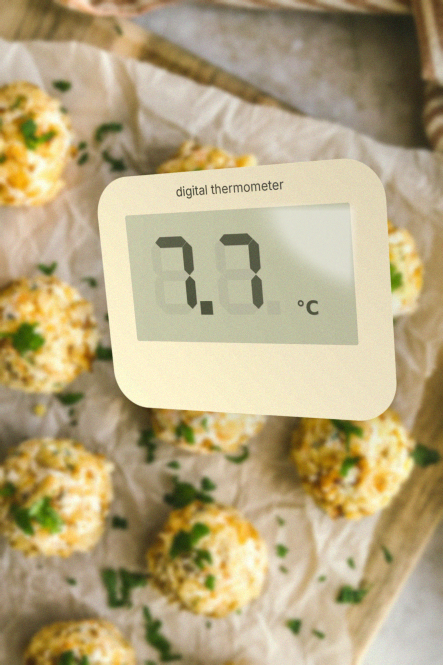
7.7 °C
